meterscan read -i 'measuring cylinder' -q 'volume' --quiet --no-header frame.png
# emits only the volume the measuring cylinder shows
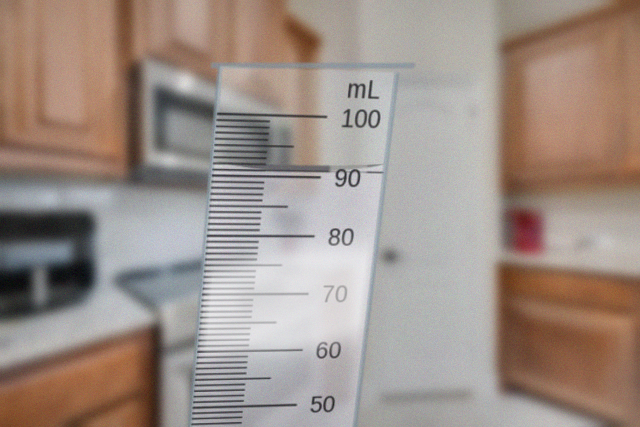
91 mL
